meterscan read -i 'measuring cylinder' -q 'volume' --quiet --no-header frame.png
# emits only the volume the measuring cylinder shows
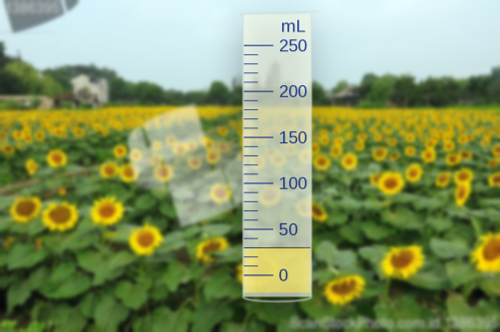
30 mL
